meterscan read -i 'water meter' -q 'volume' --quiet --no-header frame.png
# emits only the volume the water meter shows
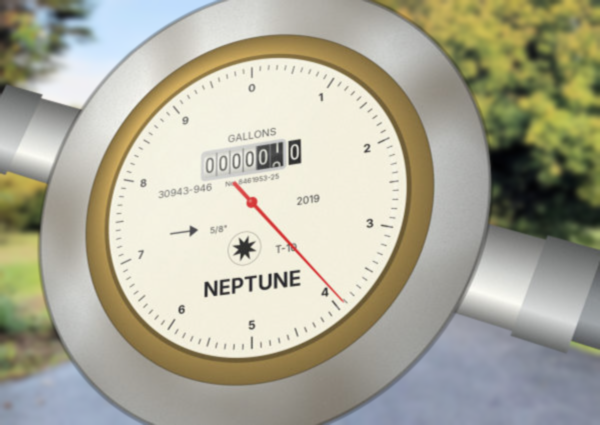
13.9 gal
